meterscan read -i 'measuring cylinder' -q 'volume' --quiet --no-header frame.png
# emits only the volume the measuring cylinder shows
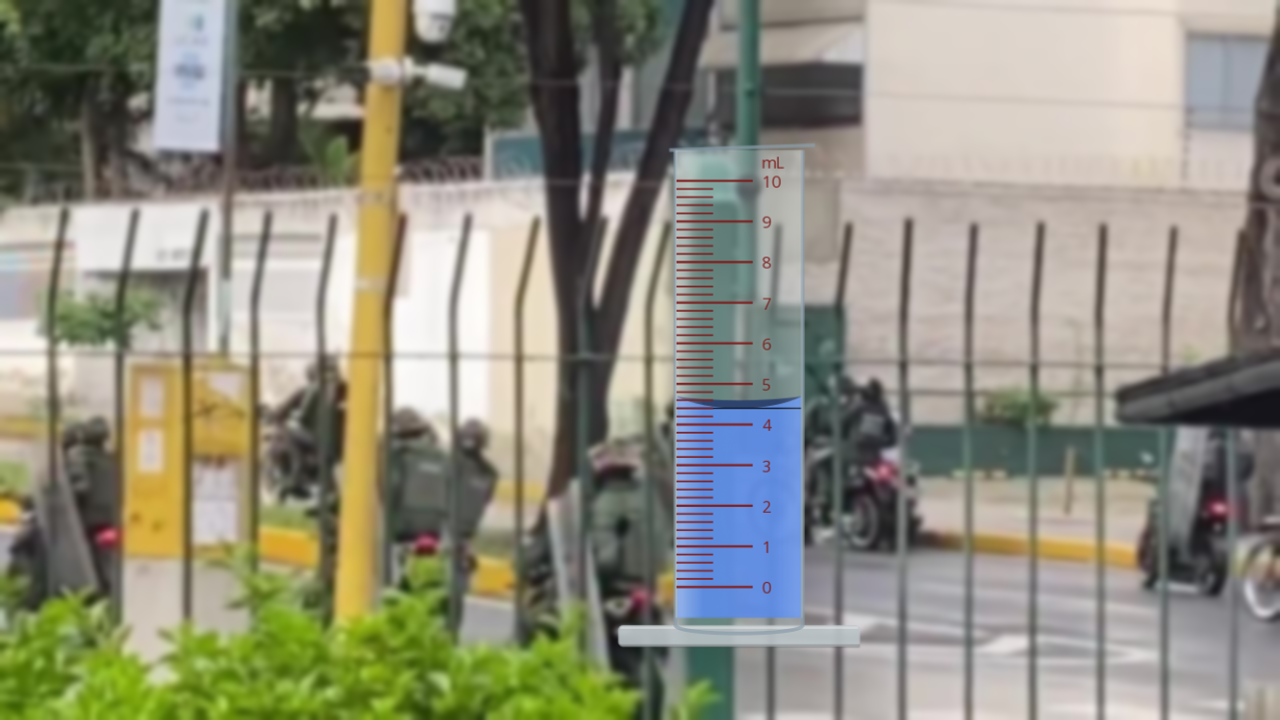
4.4 mL
